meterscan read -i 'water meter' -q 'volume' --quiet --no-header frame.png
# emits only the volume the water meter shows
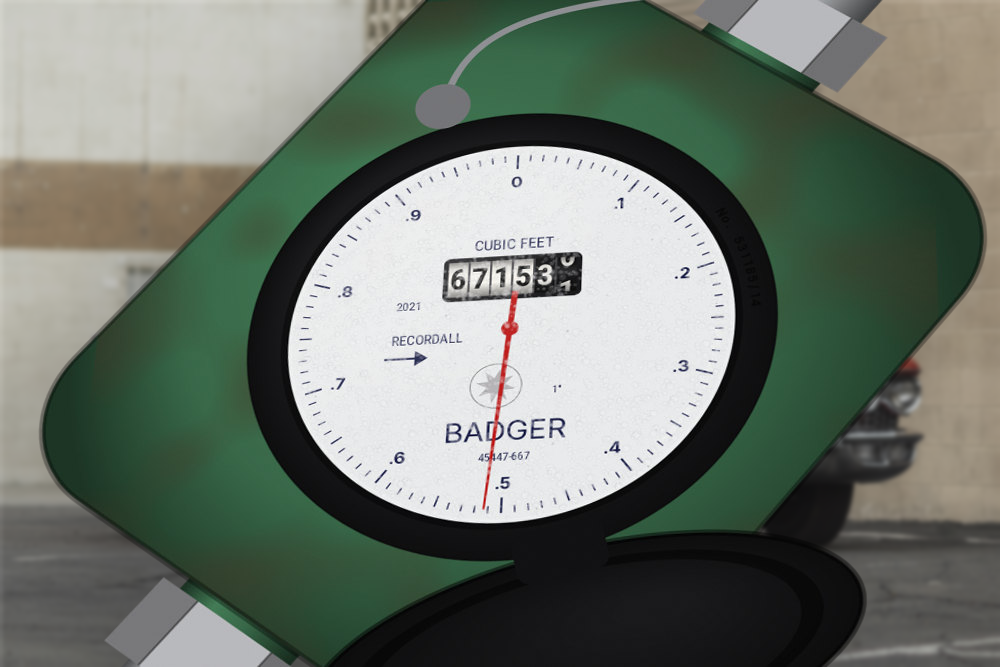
671530.51 ft³
